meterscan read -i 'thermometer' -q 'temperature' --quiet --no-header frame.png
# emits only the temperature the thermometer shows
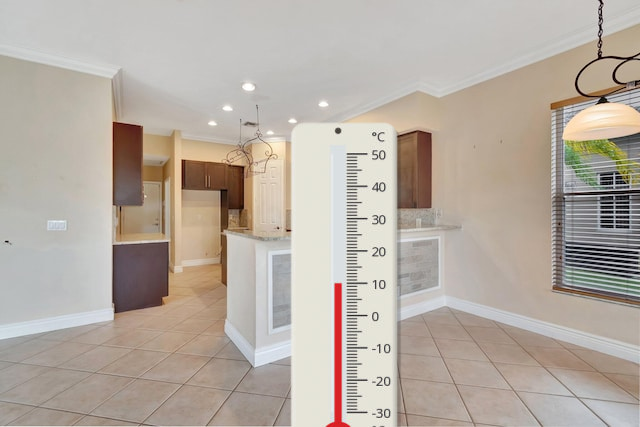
10 °C
